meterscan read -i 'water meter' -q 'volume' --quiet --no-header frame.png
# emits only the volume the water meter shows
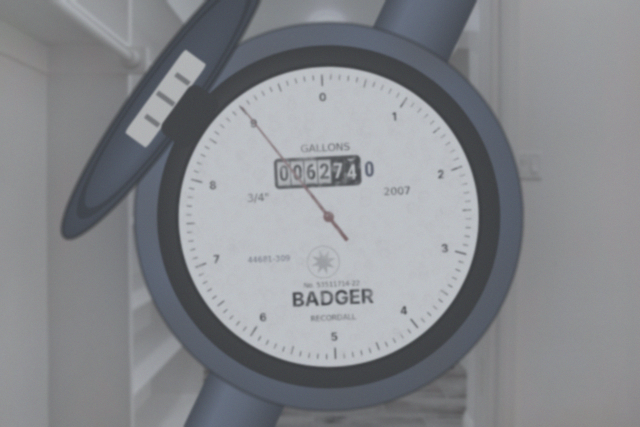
62739.0 gal
